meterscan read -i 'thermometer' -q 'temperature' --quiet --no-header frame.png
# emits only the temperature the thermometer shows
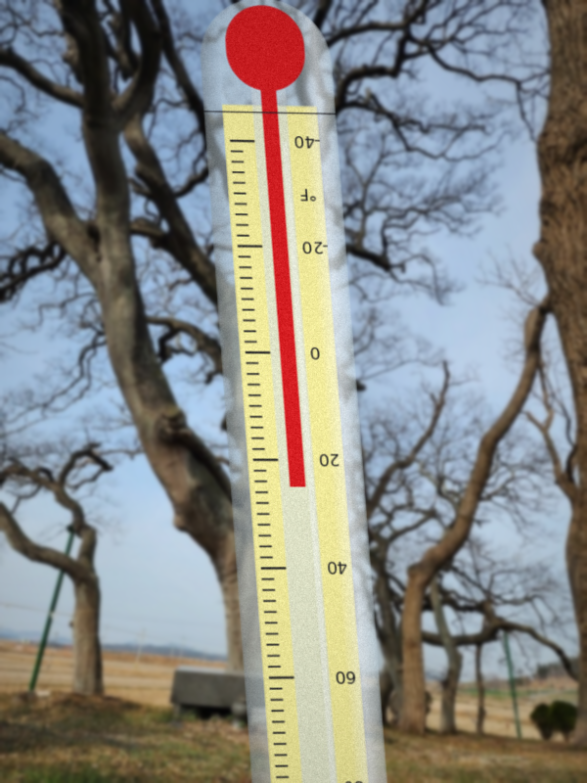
25 °F
